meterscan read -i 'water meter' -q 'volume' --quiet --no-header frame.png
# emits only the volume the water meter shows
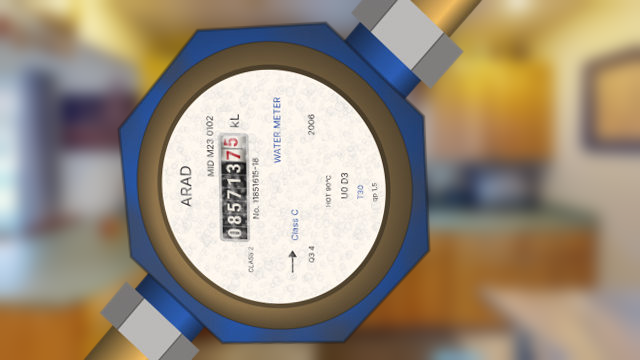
85713.75 kL
